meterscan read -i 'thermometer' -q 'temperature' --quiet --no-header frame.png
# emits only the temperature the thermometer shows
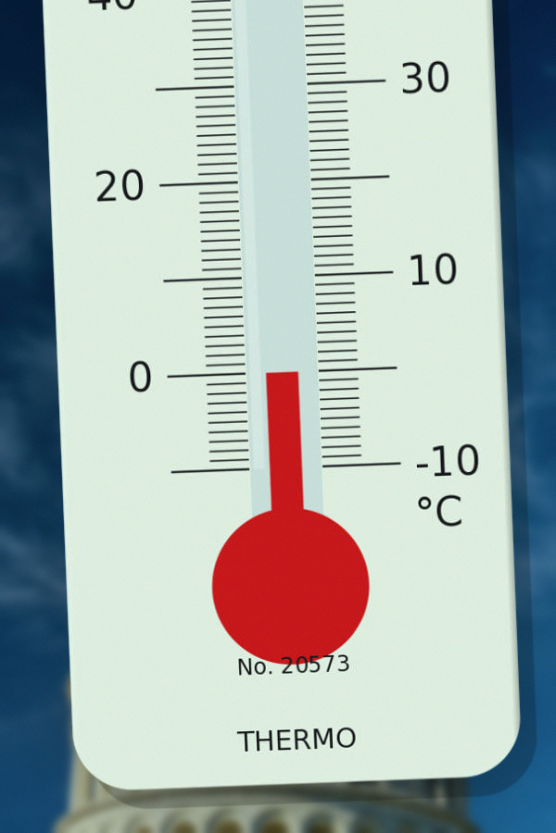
0 °C
